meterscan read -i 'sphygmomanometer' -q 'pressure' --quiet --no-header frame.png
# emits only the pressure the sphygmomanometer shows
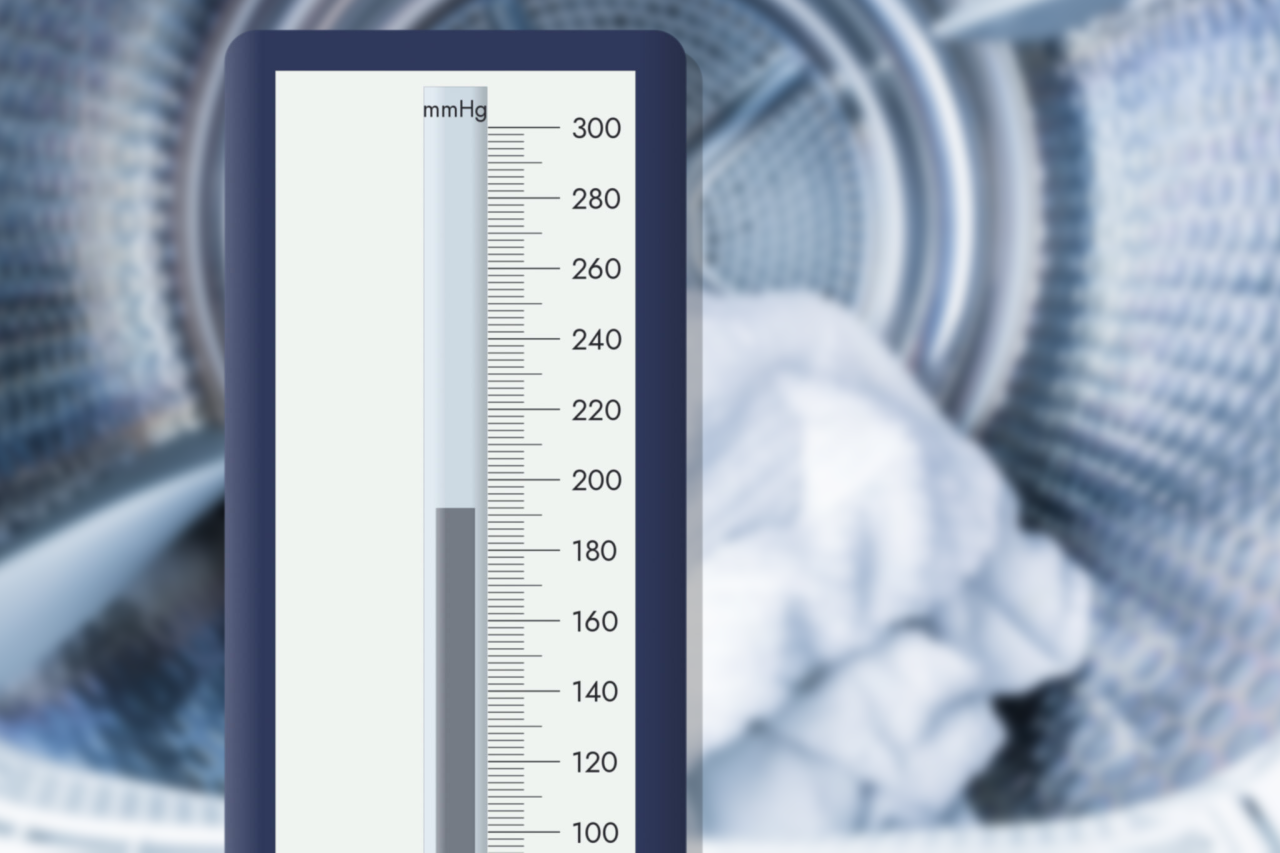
192 mmHg
